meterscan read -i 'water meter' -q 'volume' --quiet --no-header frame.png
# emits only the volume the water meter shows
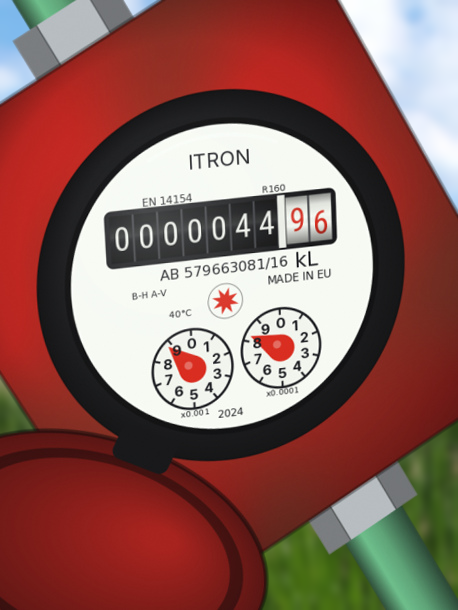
44.9588 kL
